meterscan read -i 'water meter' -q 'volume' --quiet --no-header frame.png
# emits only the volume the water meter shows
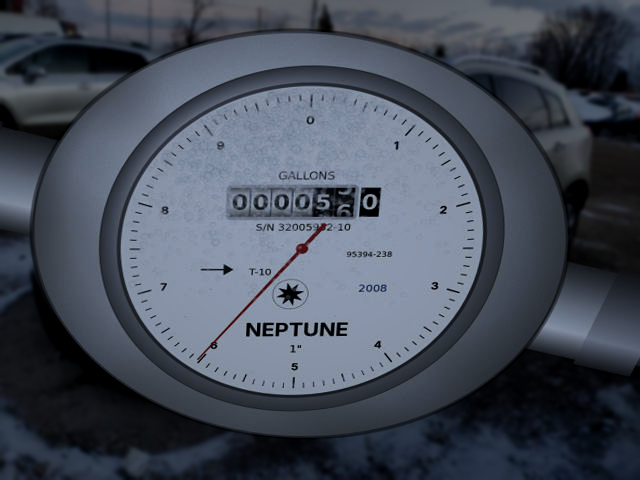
556.0 gal
